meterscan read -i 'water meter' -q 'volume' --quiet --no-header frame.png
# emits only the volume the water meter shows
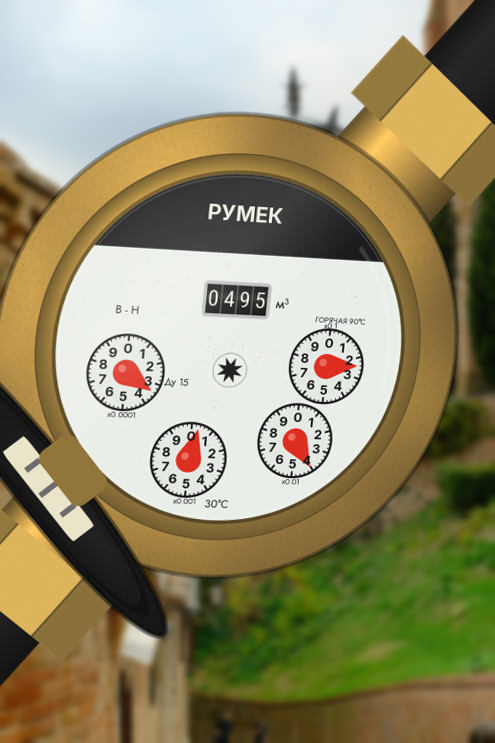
495.2403 m³
